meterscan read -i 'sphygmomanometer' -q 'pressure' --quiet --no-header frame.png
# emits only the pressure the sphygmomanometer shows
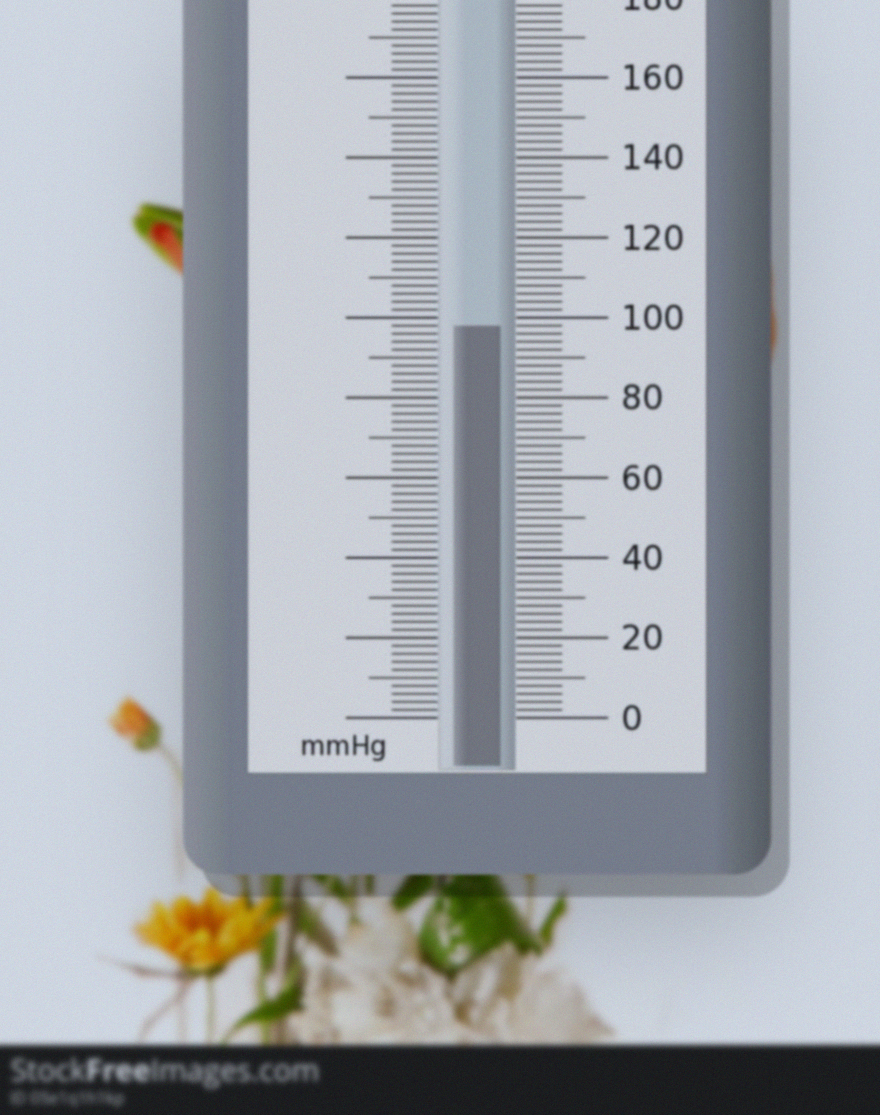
98 mmHg
